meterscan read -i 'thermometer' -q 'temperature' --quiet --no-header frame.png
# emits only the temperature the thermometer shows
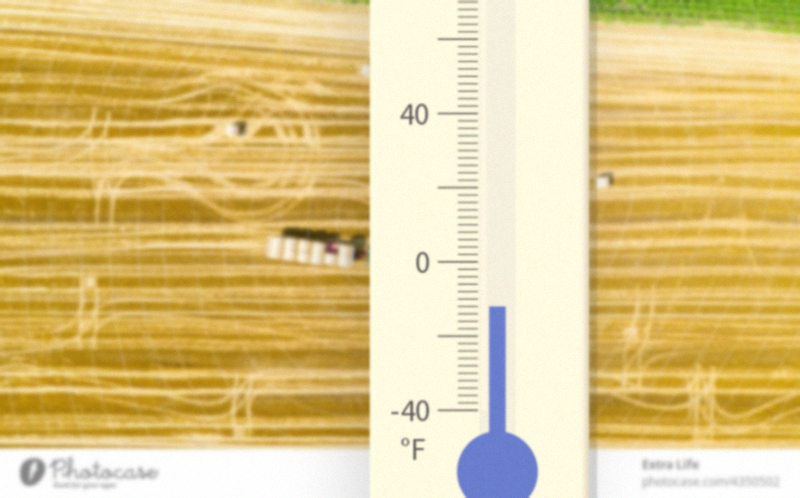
-12 °F
